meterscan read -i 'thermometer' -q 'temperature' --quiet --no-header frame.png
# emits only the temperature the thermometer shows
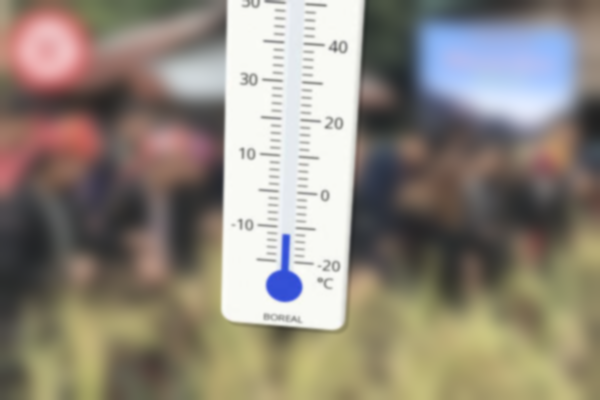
-12 °C
